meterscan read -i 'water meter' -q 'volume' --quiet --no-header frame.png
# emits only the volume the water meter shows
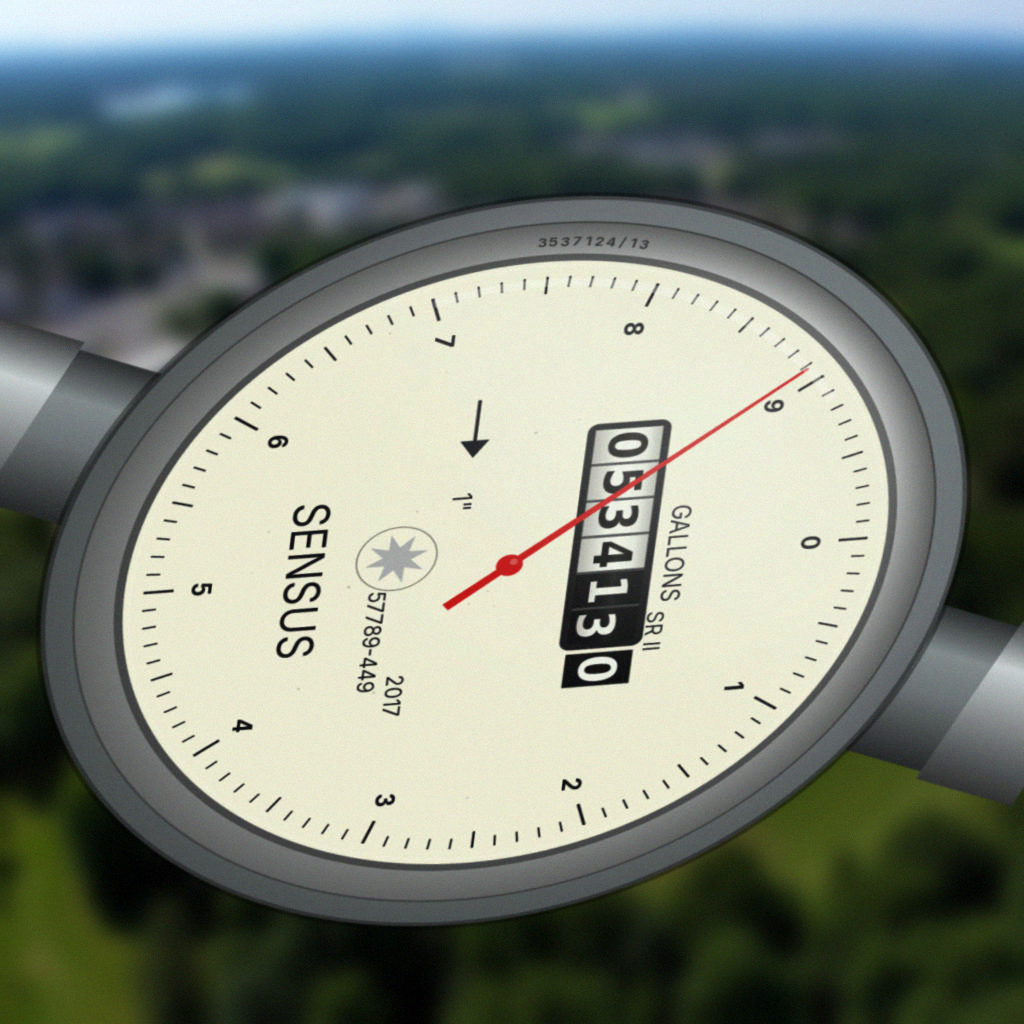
534128.9 gal
